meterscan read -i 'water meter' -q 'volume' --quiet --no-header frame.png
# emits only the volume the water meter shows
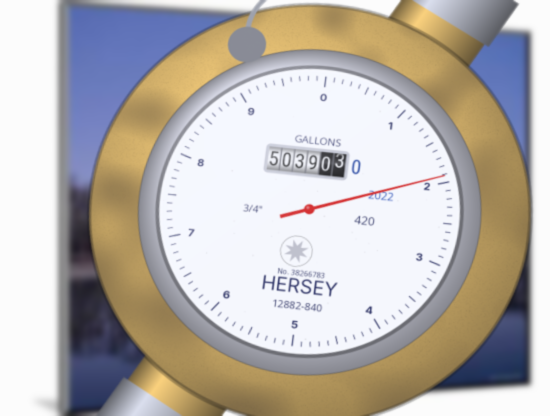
5039031.9 gal
